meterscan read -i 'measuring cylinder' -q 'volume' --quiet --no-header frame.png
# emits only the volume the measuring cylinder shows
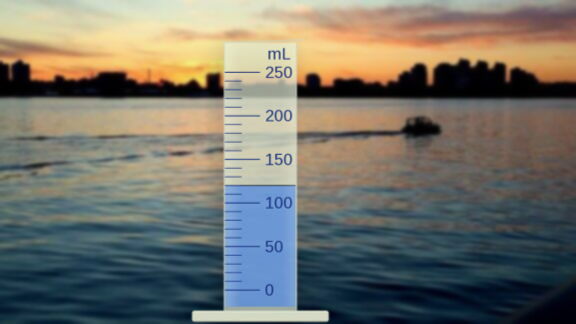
120 mL
